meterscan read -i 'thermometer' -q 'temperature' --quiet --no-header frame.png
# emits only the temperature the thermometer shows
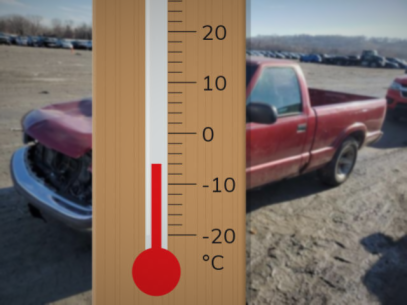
-6 °C
